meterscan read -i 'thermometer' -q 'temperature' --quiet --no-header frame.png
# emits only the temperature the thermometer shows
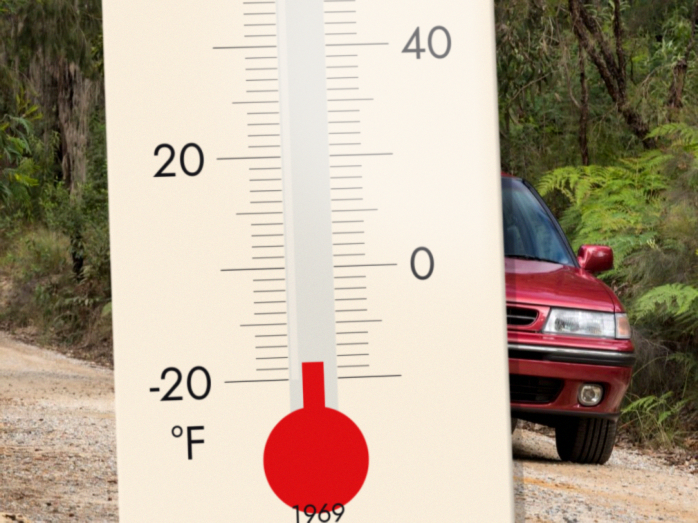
-17 °F
